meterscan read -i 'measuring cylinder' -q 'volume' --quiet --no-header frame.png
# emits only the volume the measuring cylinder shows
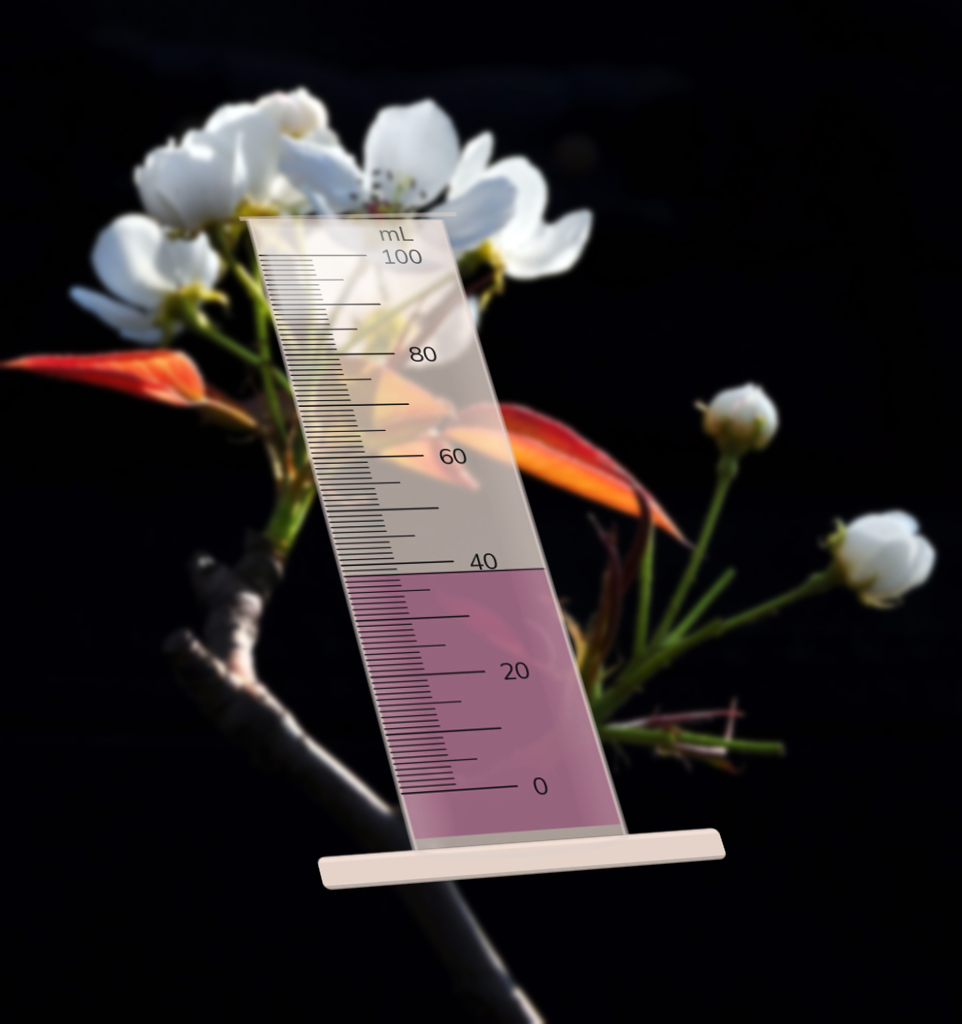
38 mL
